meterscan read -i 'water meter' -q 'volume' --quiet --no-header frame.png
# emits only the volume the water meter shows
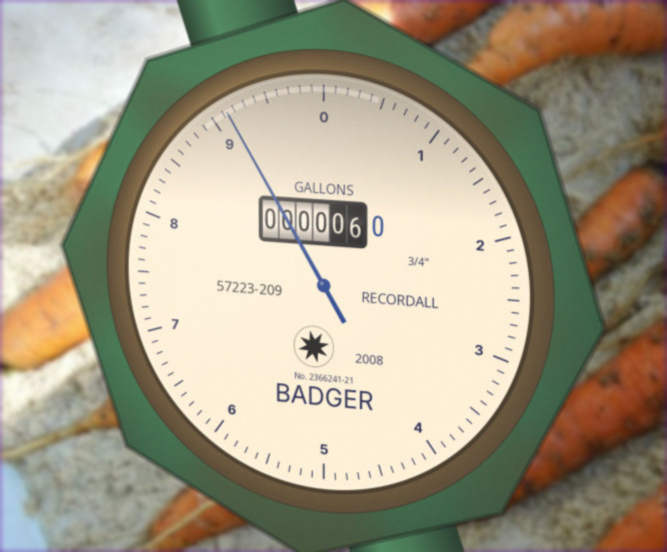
59.1 gal
